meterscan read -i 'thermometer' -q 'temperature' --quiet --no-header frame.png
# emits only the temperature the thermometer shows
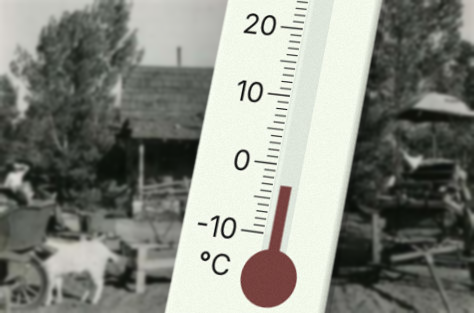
-3 °C
